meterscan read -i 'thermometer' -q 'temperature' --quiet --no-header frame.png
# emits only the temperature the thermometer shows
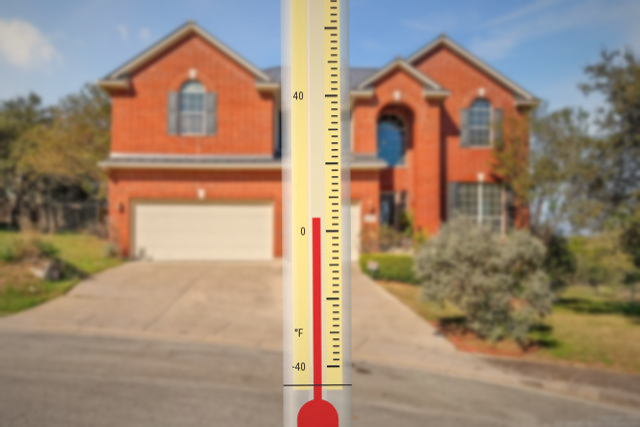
4 °F
